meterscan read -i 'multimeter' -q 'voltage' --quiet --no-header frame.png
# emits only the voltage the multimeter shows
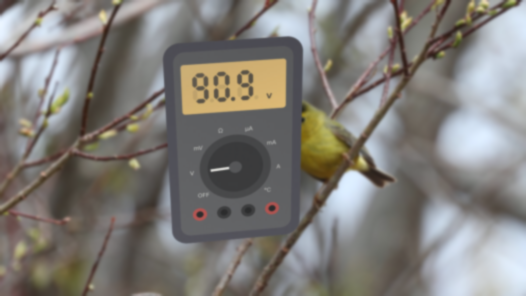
90.9 V
